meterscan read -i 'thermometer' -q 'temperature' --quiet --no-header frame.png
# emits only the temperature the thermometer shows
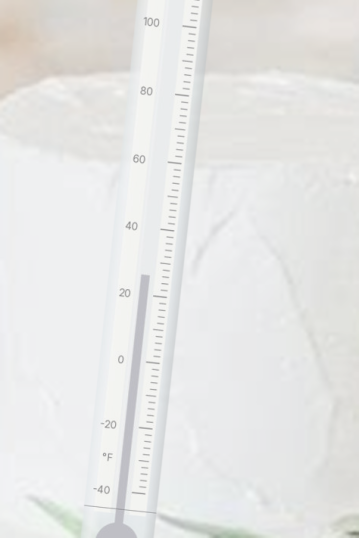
26 °F
